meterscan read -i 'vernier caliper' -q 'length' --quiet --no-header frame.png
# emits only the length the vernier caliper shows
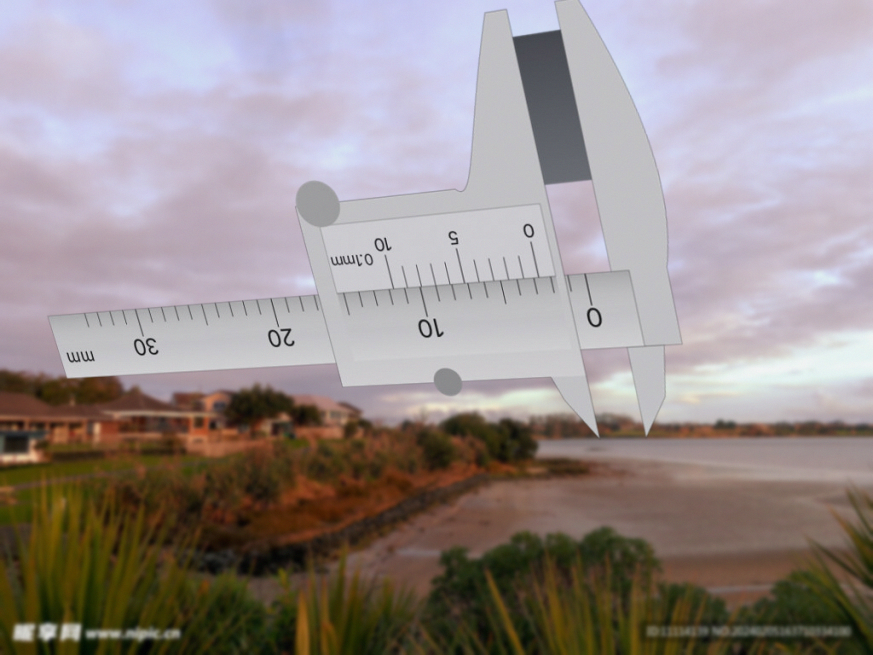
2.7 mm
